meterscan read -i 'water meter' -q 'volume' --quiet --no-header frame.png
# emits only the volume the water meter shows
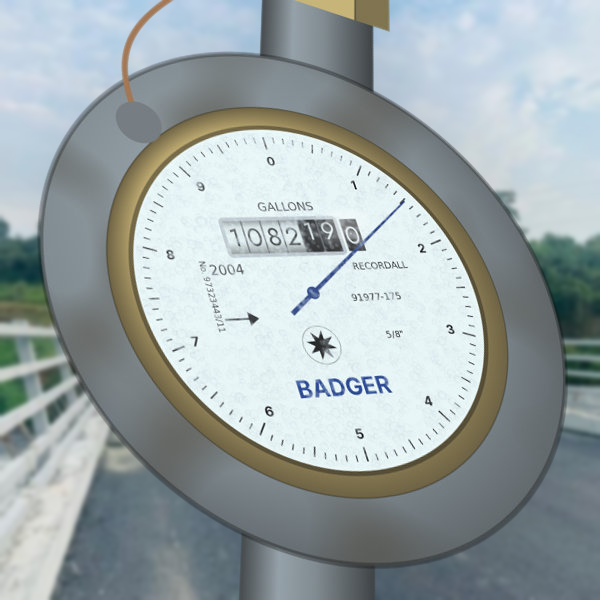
1082191.5 gal
